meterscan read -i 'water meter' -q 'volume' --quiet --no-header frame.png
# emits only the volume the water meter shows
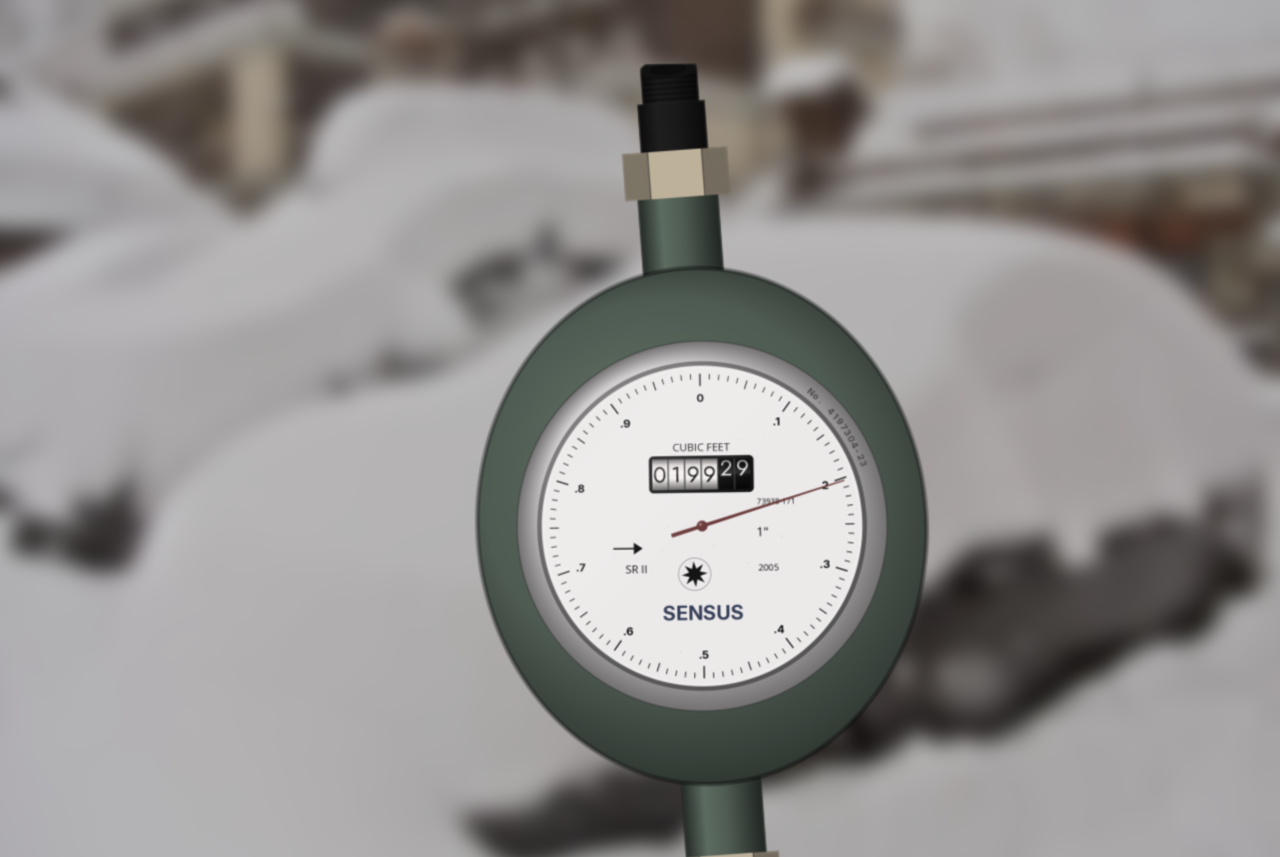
19929.20 ft³
